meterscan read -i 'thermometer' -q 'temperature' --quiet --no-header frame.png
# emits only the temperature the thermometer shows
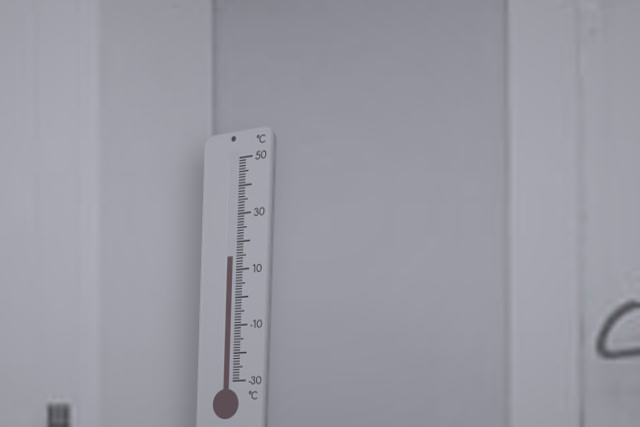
15 °C
